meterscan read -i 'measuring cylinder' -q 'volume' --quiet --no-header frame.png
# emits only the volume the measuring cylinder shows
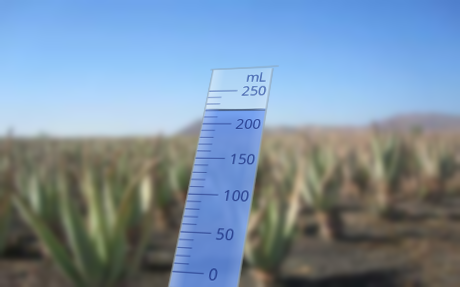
220 mL
